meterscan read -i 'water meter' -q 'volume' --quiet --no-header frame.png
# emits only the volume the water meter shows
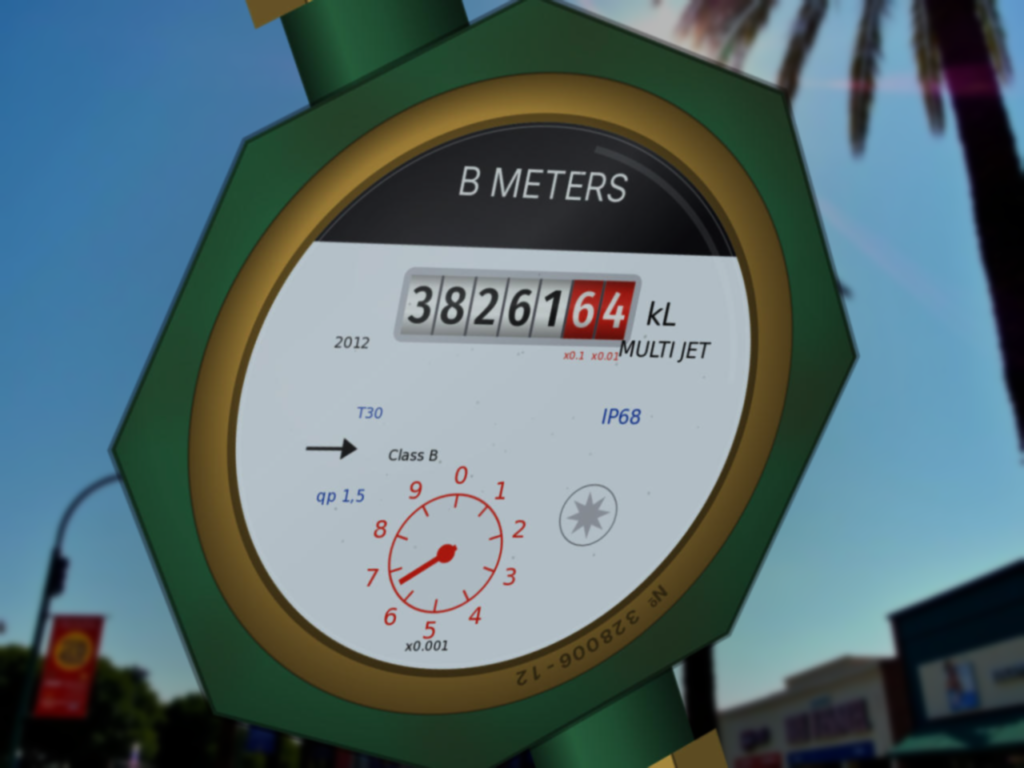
38261.646 kL
